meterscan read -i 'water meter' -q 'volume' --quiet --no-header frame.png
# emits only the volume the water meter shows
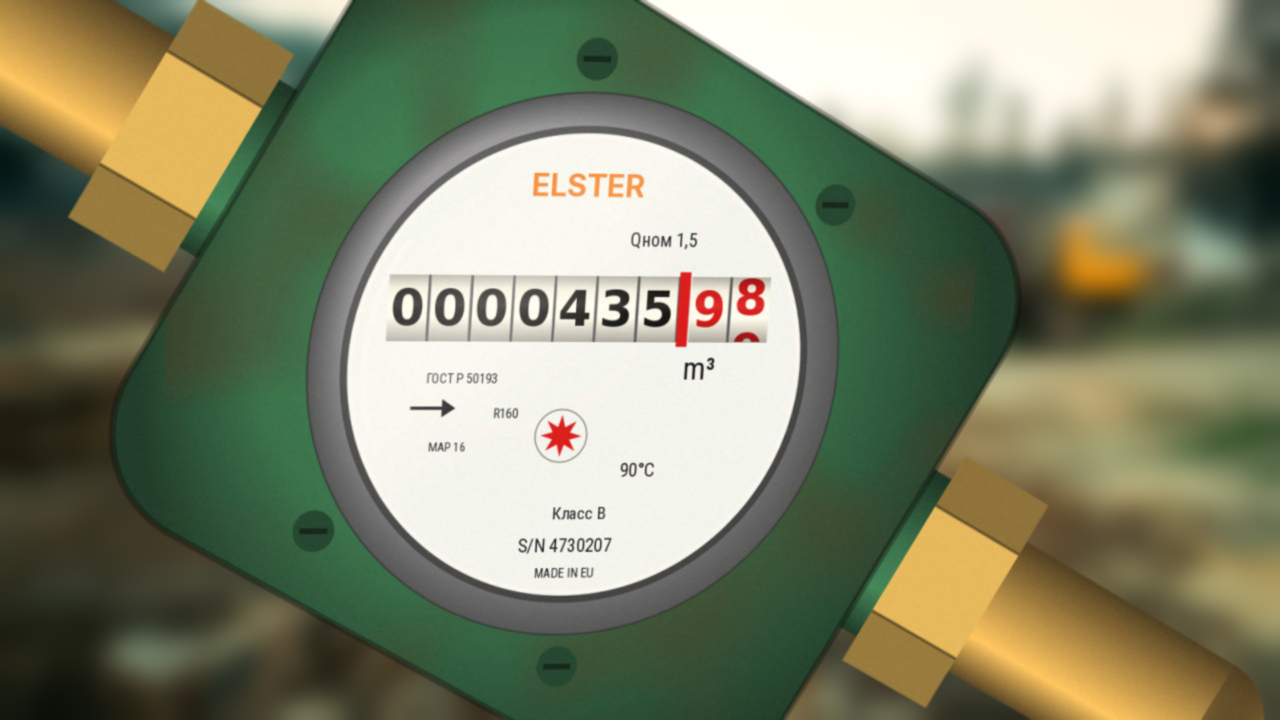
435.98 m³
